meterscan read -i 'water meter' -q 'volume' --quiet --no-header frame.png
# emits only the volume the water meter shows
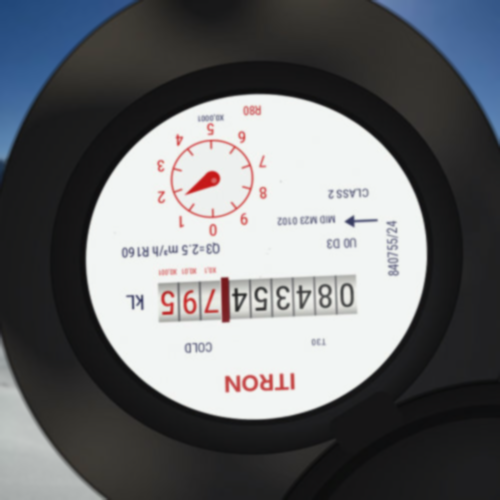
84354.7951 kL
